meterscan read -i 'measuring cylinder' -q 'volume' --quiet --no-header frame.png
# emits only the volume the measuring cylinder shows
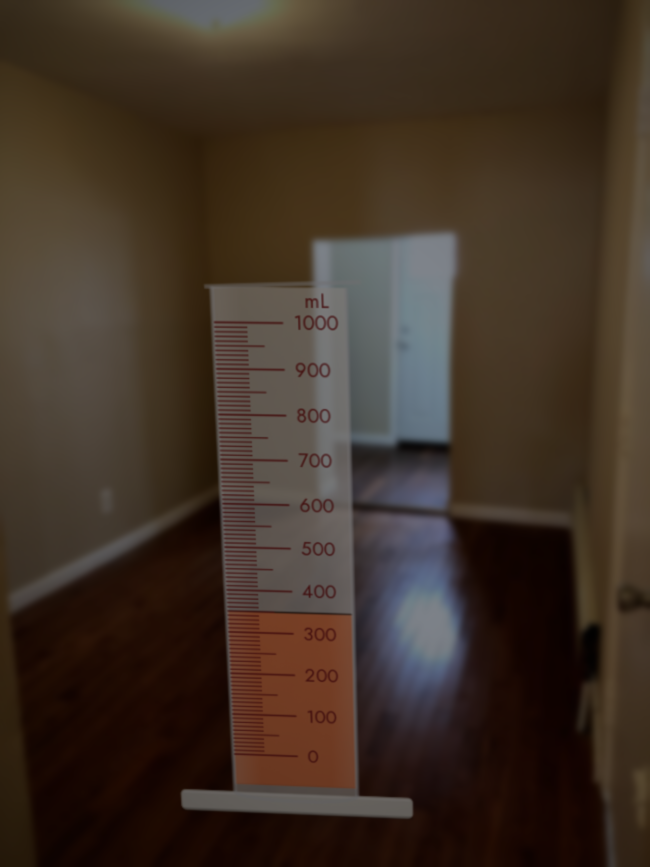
350 mL
